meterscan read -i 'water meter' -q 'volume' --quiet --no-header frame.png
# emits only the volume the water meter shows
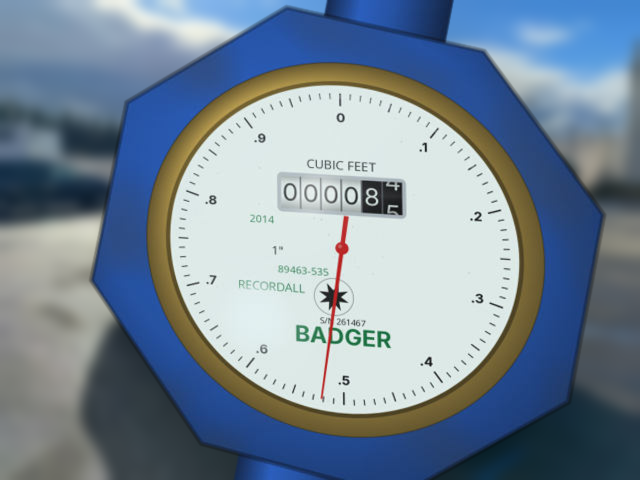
84.52 ft³
